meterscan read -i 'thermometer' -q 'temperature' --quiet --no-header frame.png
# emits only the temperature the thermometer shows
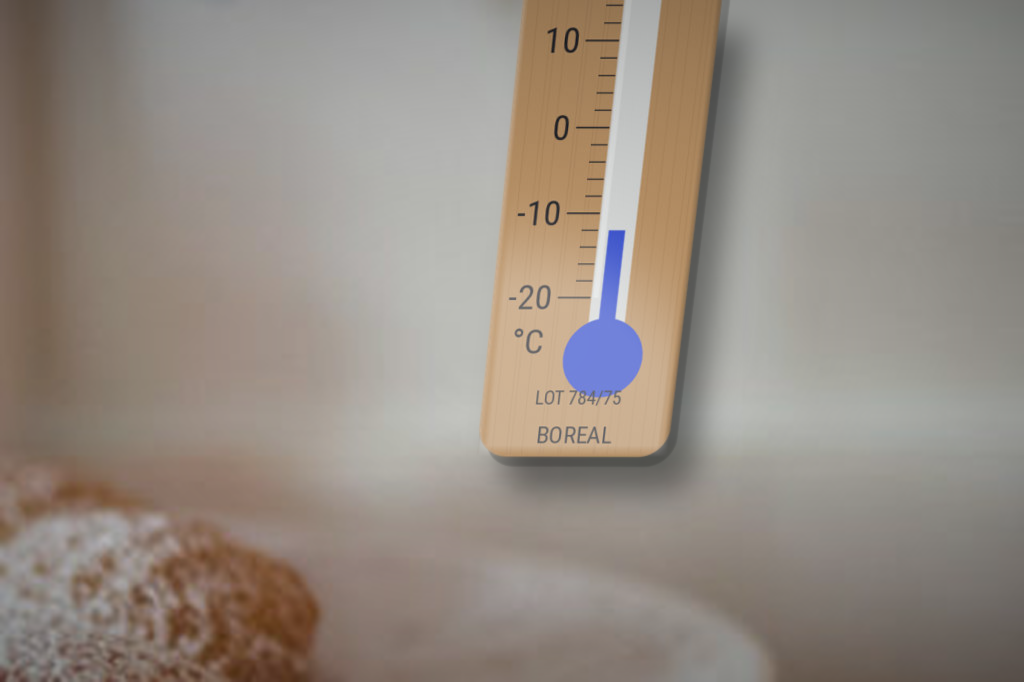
-12 °C
